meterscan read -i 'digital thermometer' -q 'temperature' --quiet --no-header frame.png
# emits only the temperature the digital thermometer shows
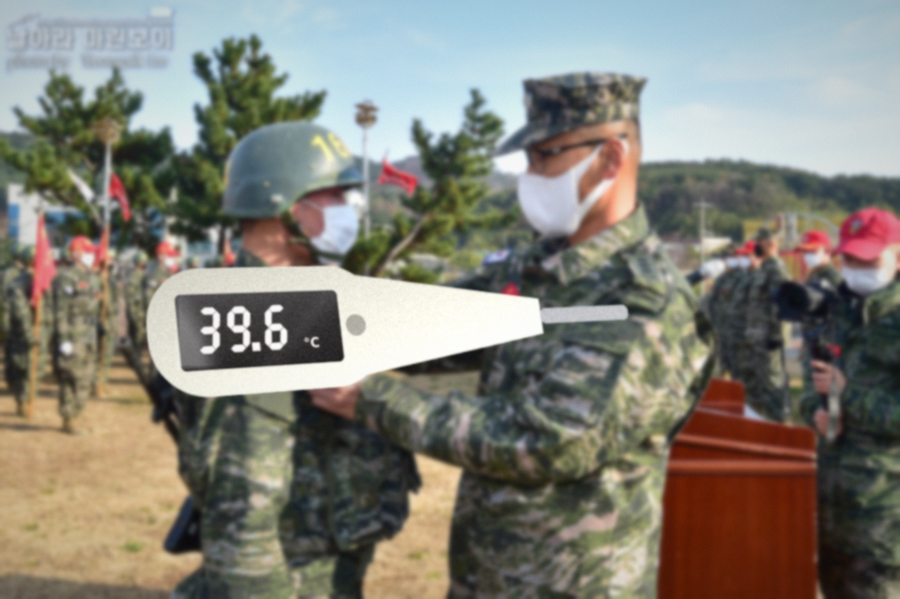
39.6 °C
